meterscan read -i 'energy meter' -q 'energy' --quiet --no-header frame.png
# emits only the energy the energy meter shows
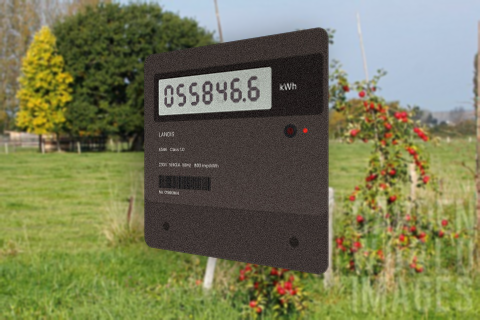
55846.6 kWh
